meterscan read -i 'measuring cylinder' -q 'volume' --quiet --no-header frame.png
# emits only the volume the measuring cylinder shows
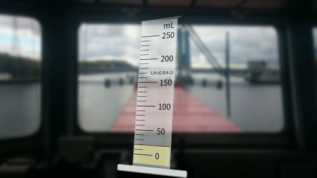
20 mL
